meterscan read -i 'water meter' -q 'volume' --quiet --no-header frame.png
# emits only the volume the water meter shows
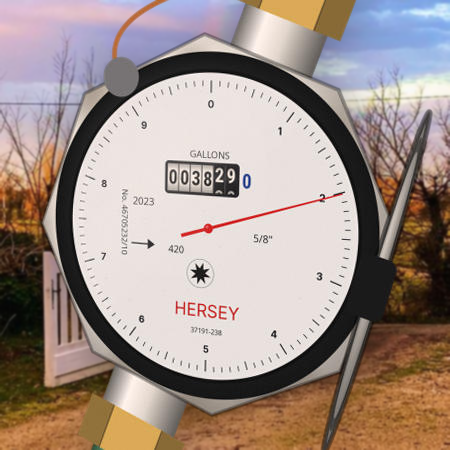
38292.0 gal
